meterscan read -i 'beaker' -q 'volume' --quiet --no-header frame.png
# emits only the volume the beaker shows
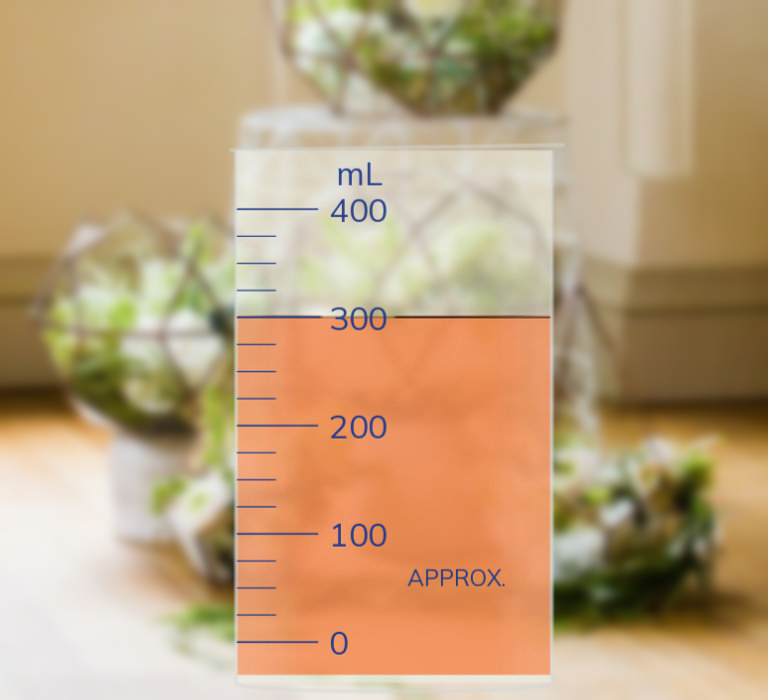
300 mL
